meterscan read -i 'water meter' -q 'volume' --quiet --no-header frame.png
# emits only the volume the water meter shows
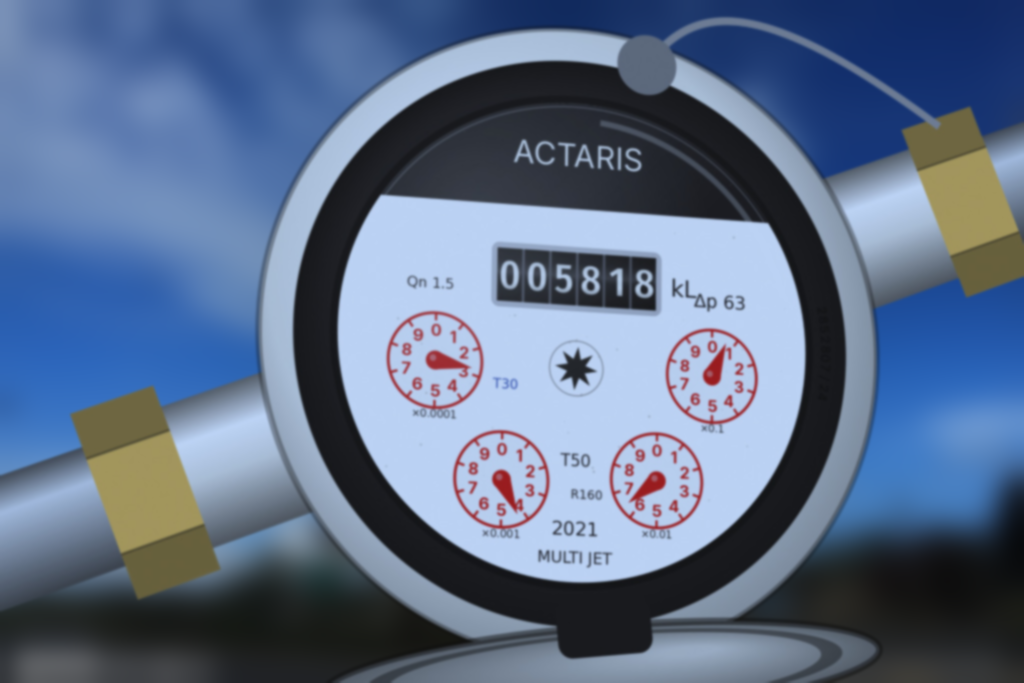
5818.0642 kL
